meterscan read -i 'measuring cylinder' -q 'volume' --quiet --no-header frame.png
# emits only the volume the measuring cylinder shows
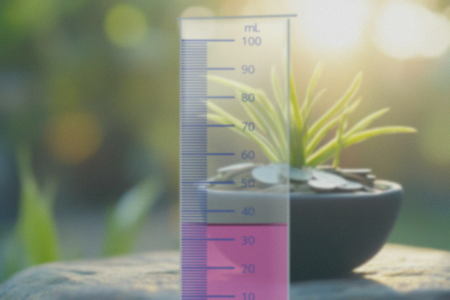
35 mL
